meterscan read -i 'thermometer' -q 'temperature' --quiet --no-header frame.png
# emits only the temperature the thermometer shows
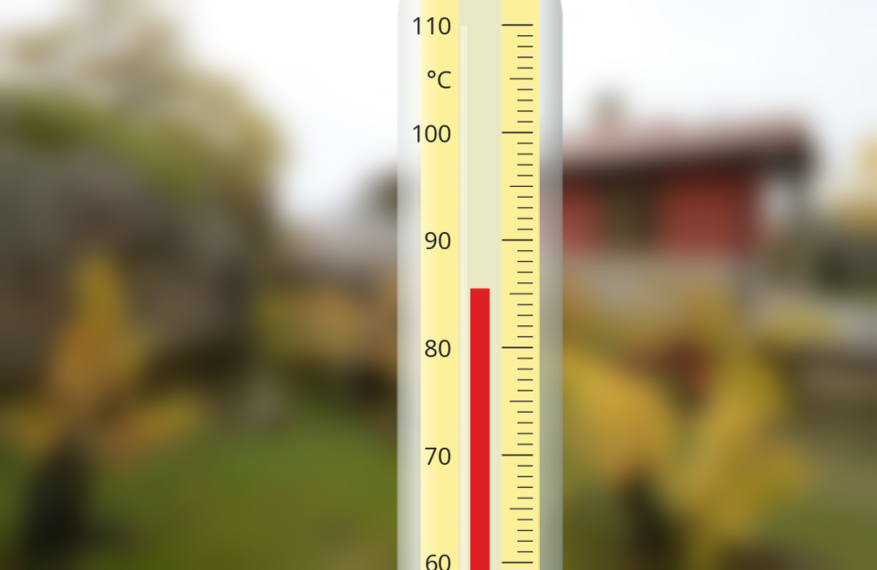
85.5 °C
